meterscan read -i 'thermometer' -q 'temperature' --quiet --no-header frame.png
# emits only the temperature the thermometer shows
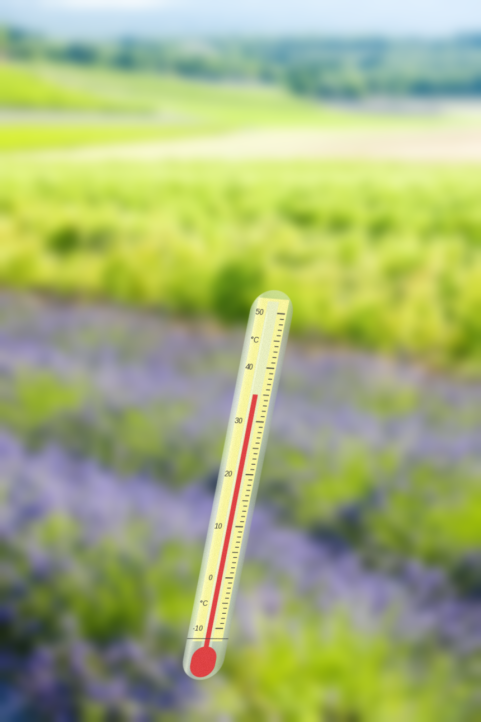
35 °C
